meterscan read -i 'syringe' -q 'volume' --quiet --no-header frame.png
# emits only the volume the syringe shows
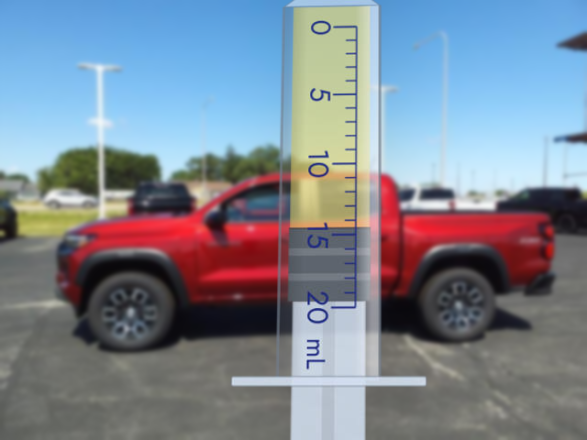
14.5 mL
